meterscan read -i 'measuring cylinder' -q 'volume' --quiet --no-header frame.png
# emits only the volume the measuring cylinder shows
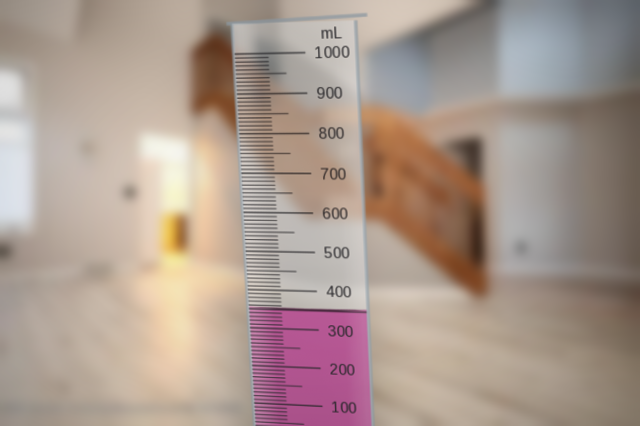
350 mL
